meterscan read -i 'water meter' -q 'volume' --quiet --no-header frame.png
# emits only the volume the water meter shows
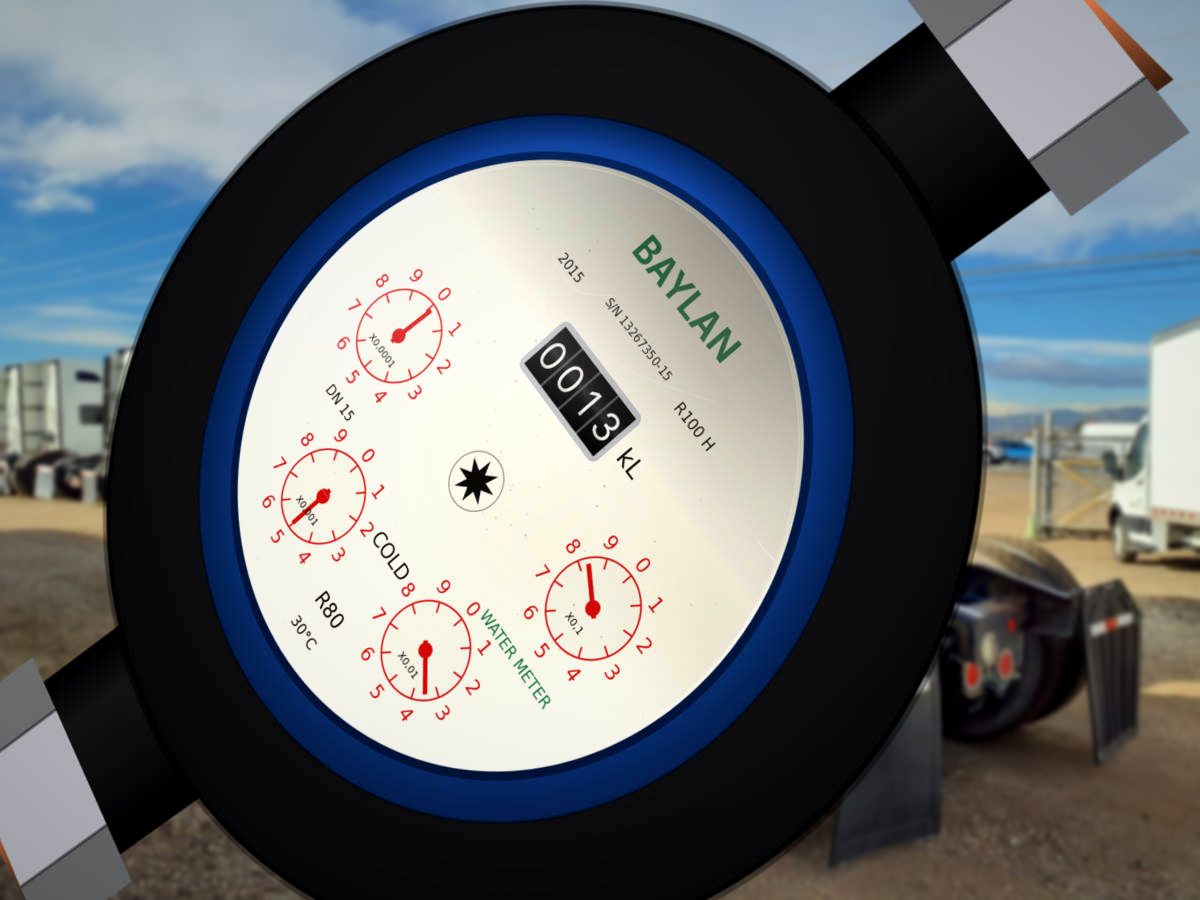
13.8350 kL
